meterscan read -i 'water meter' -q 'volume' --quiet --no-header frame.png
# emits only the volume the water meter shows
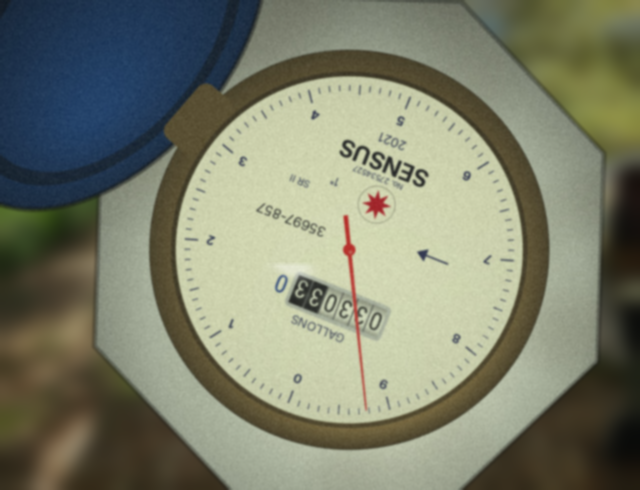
330329.2 gal
